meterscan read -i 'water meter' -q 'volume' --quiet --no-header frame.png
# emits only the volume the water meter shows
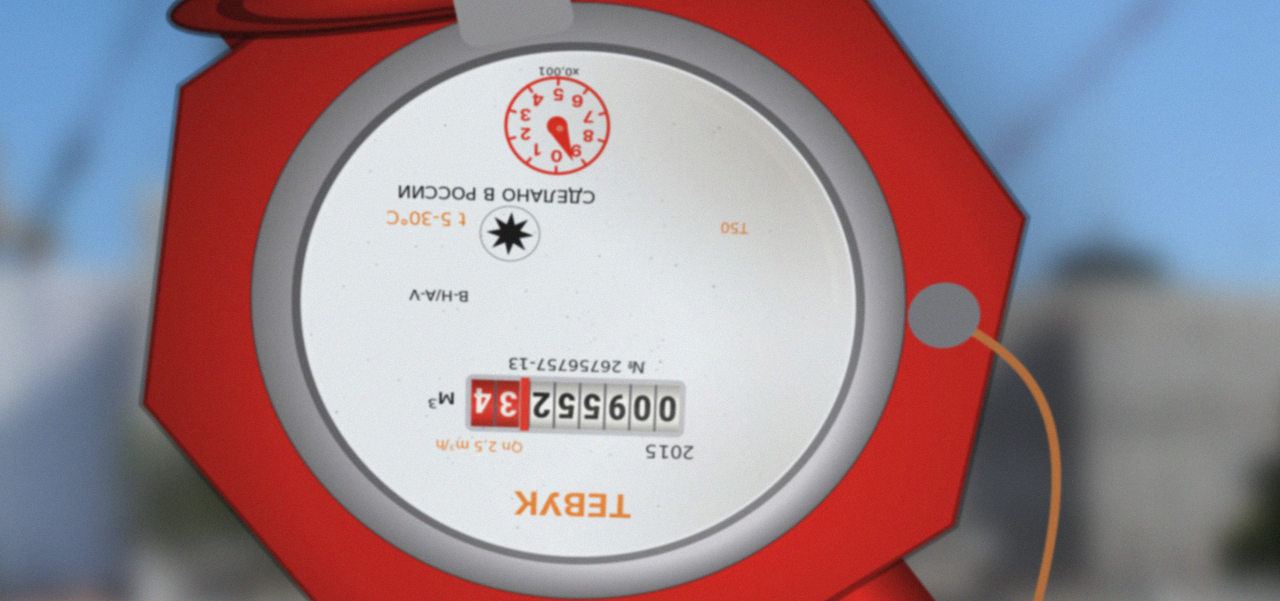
9552.339 m³
